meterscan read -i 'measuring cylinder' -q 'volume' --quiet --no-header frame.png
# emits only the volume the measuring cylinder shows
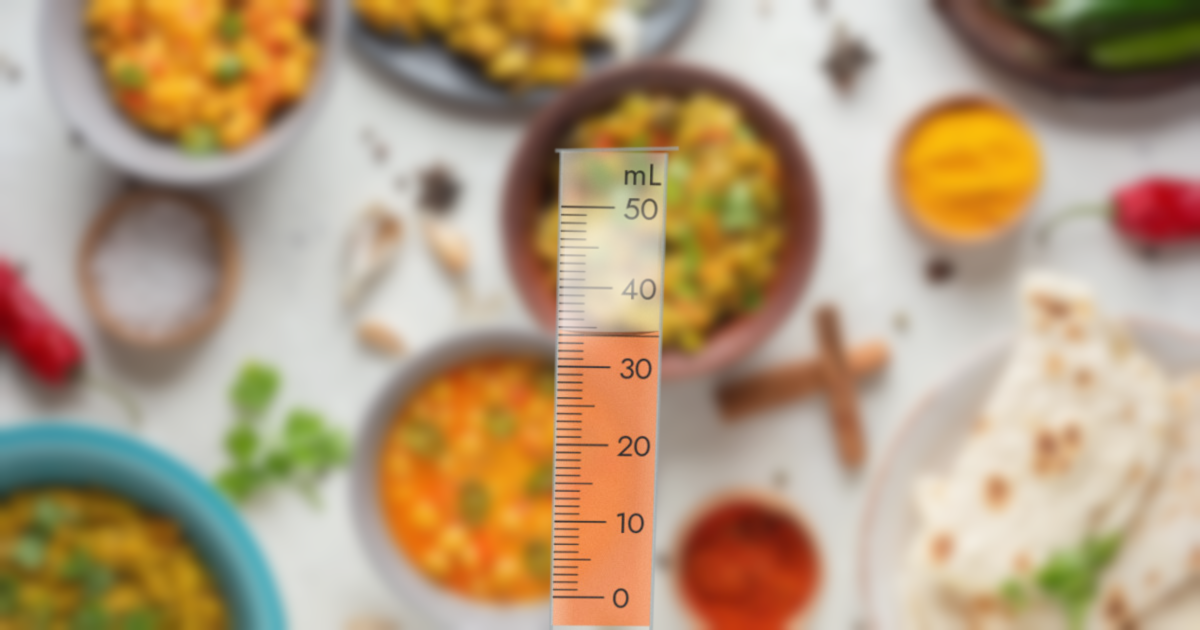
34 mL
